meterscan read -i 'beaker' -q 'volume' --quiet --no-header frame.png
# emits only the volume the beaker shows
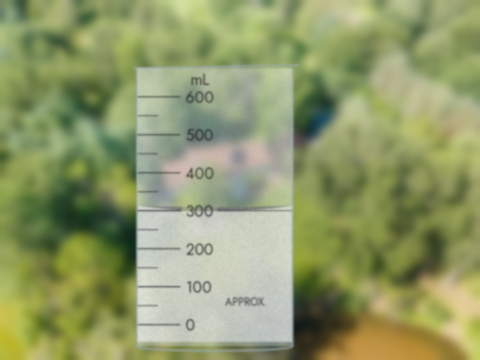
300 mL
